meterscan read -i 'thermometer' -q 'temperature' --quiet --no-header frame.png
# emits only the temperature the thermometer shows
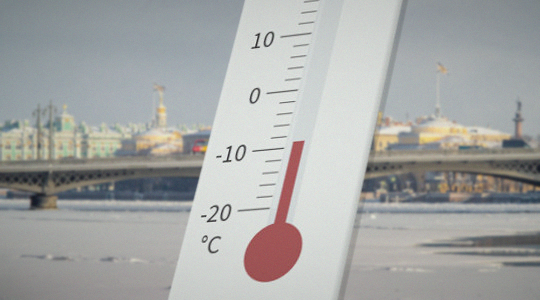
-9 °C
